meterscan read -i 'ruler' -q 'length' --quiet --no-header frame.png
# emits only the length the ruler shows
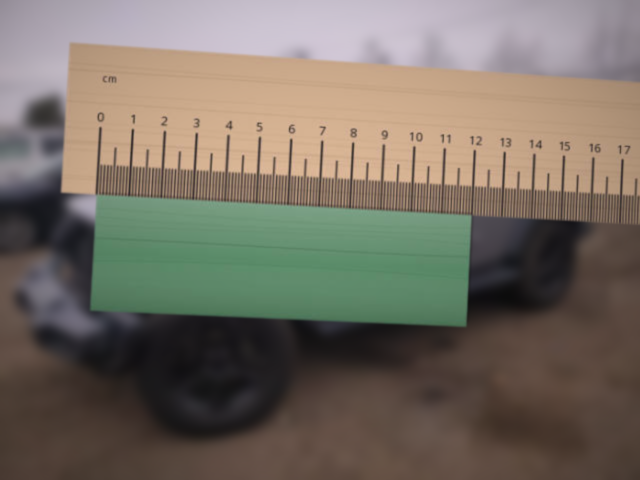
12 cm
